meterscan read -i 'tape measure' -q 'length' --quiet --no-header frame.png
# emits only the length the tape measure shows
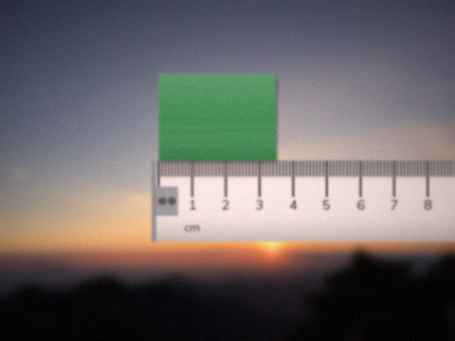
3.5 cm
